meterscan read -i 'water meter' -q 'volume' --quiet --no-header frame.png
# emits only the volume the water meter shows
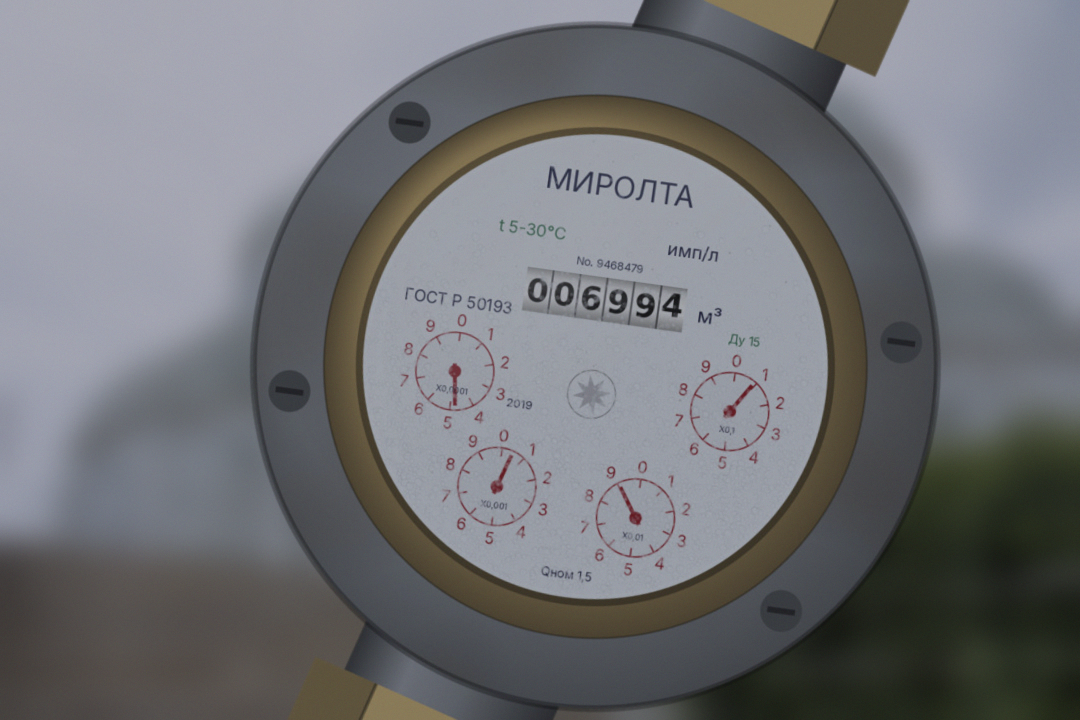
6994.0904 m³
